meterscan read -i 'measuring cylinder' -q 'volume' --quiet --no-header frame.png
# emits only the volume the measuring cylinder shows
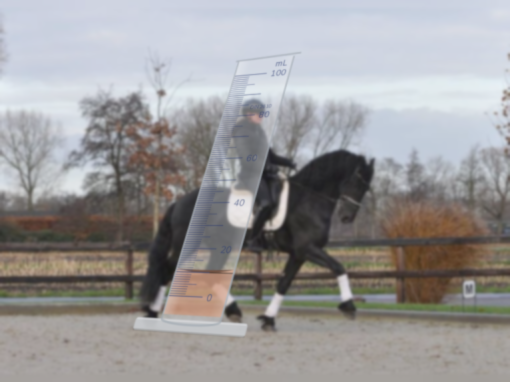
10 mL
